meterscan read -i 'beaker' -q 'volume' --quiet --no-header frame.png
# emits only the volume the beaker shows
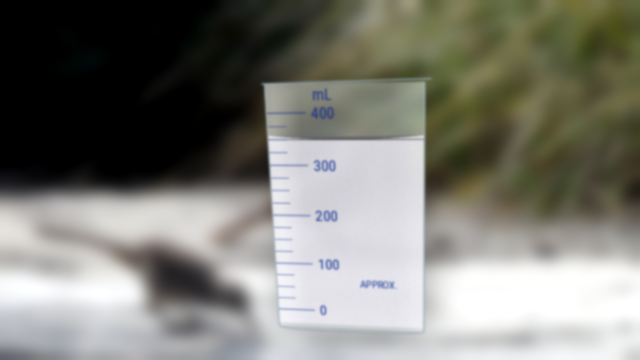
350 mL
